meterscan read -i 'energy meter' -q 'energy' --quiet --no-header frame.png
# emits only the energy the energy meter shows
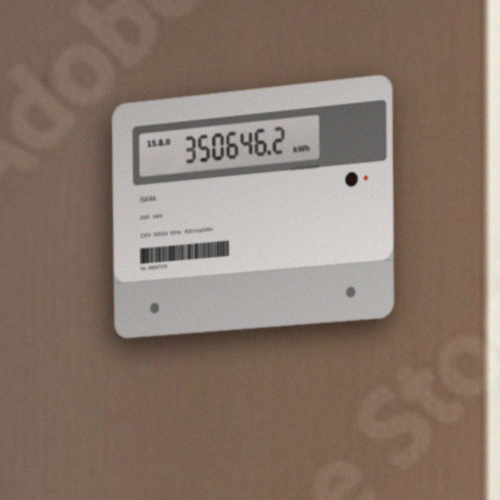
350646.2 kWh
